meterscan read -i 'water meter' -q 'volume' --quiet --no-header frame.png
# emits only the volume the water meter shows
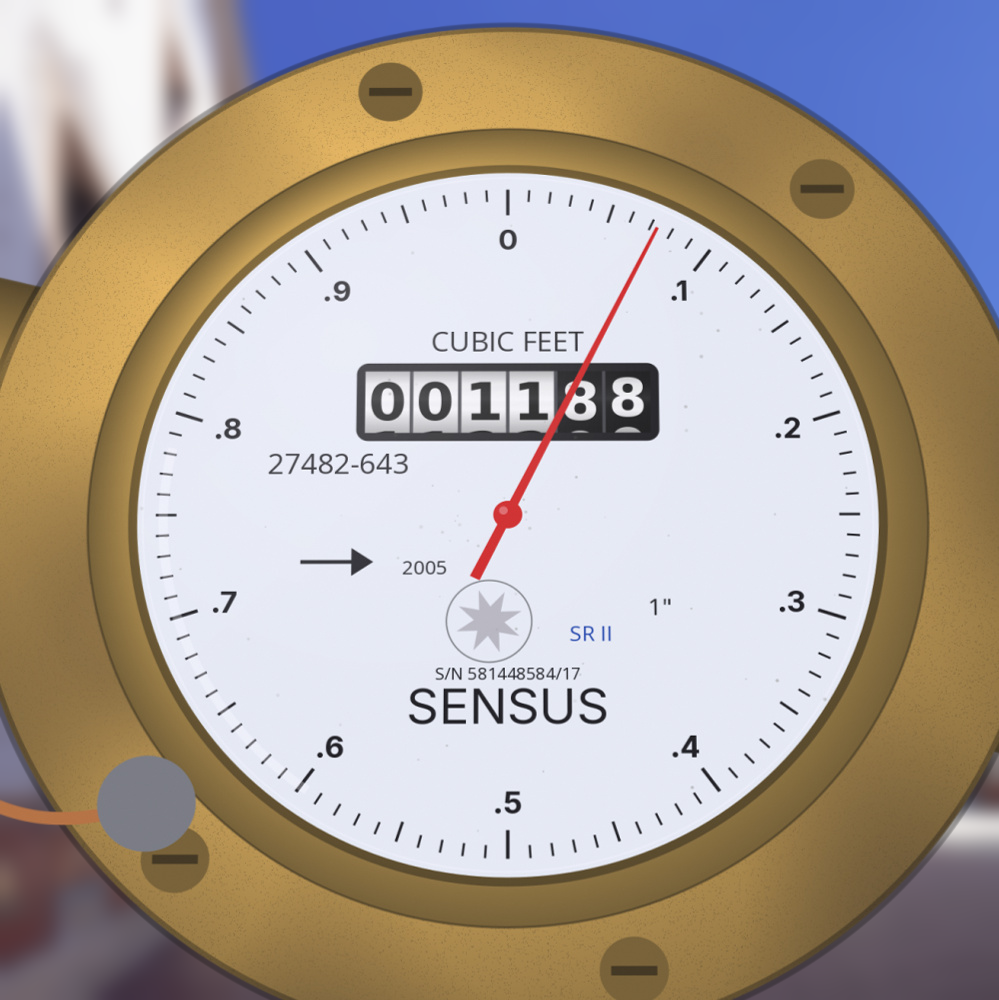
1188.07 ft³
